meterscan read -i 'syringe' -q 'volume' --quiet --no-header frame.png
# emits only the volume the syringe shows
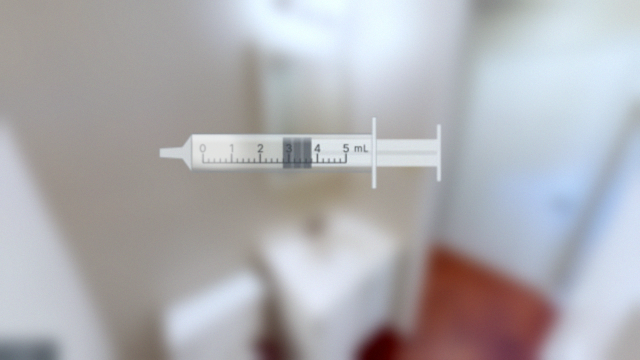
2.8 mL
